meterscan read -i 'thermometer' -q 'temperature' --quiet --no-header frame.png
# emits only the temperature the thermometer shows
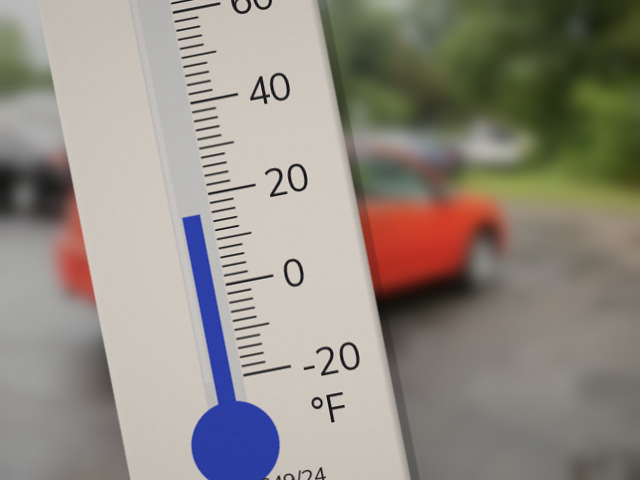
16 °F
